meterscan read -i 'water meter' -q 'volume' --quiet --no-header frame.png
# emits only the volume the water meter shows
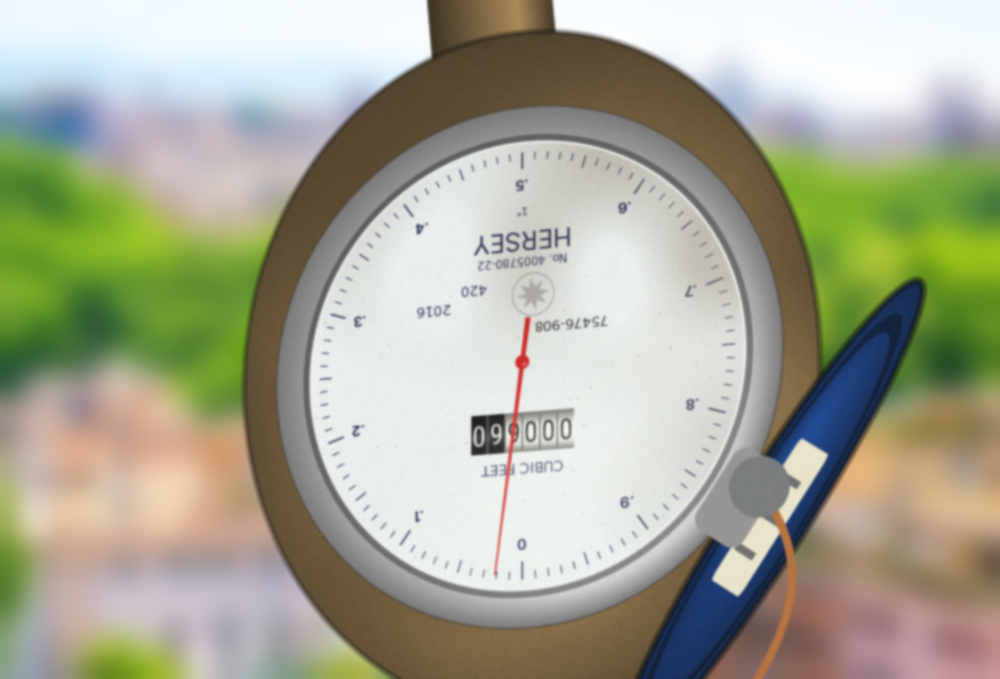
660.02 ft³
